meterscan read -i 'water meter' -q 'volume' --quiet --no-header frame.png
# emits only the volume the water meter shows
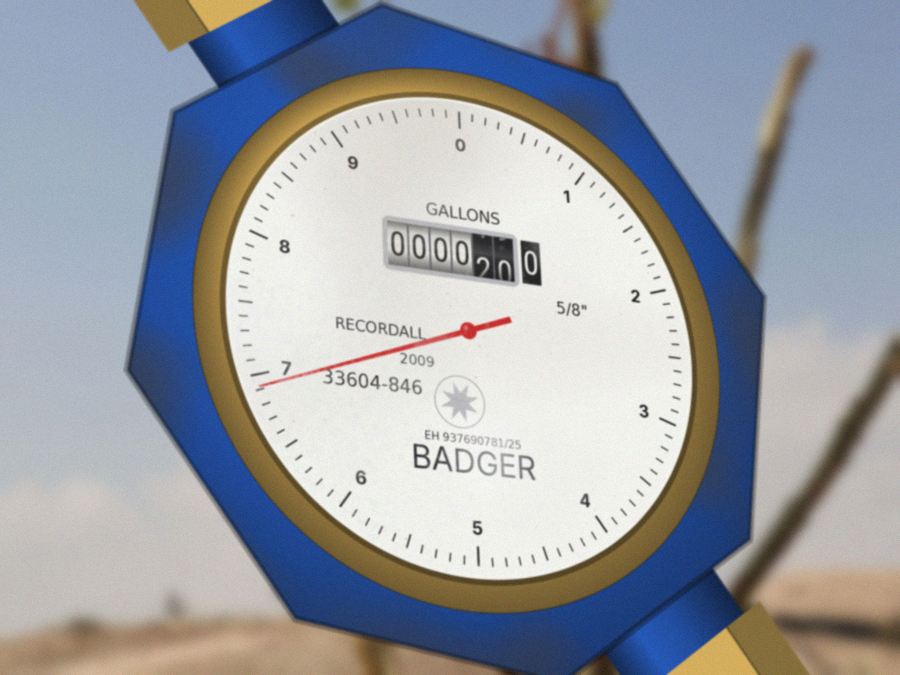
196.9 gal
